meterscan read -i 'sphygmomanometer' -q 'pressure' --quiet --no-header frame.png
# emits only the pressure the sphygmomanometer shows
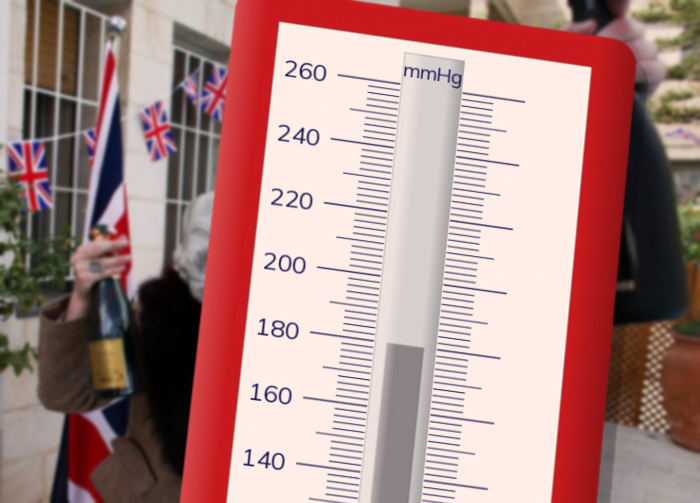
180 mmHg
